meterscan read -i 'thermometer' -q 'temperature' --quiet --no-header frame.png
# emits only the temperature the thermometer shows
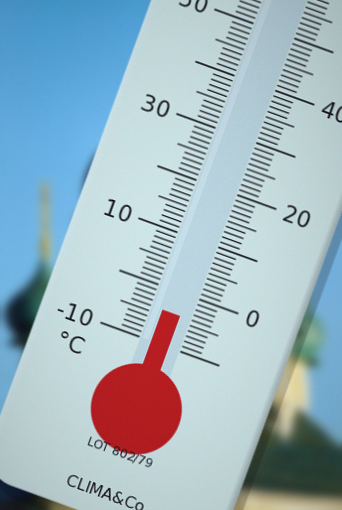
-4 °C
